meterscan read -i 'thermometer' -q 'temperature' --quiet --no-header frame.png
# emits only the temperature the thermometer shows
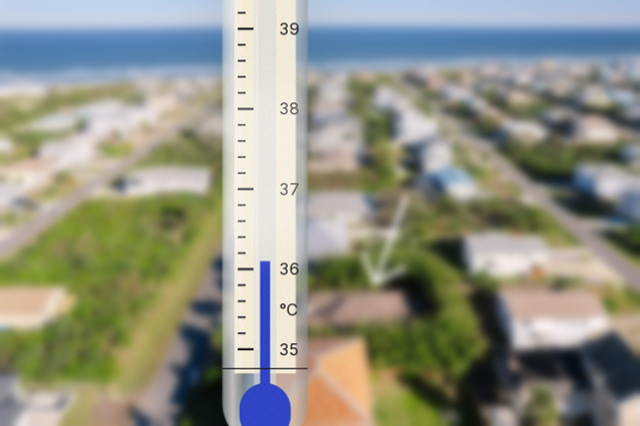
36.1 °C
